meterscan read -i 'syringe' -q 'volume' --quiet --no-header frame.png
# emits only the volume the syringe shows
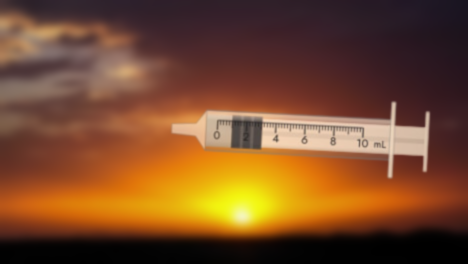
1 mL
